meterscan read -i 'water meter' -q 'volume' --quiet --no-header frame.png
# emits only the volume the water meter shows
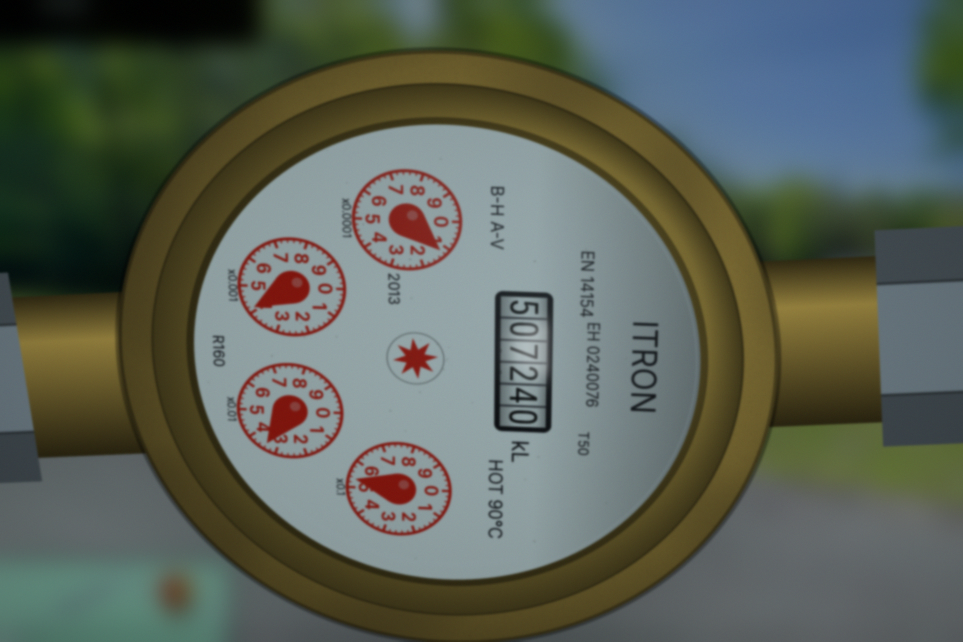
507240.5341 kL
